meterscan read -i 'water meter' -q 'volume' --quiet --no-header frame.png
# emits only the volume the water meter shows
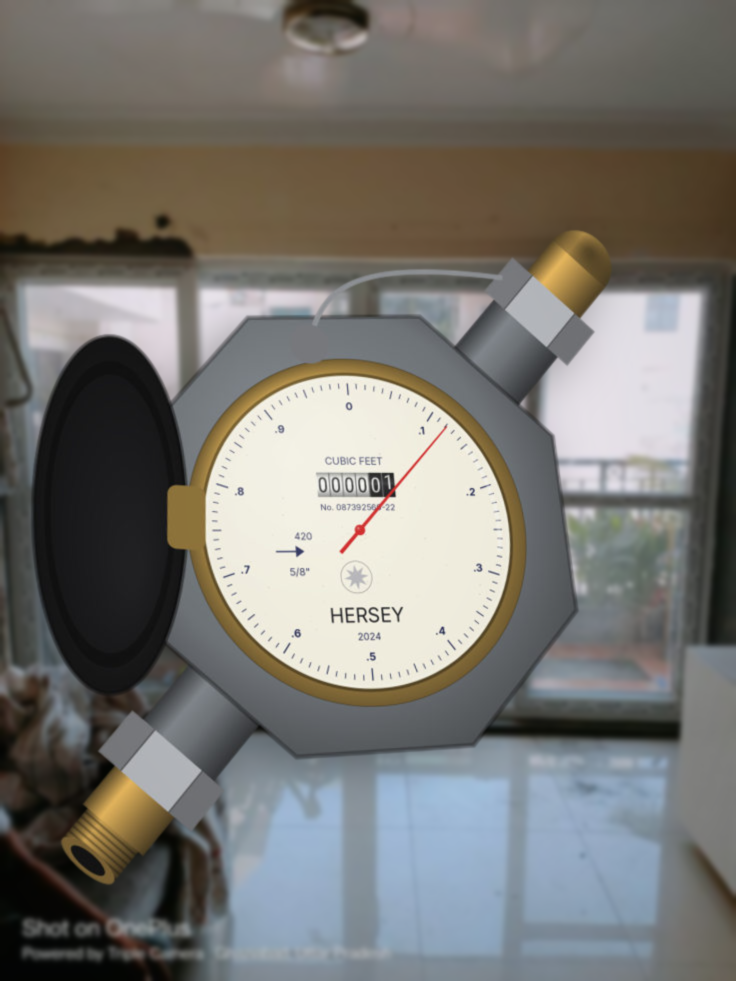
1.12 ft³
